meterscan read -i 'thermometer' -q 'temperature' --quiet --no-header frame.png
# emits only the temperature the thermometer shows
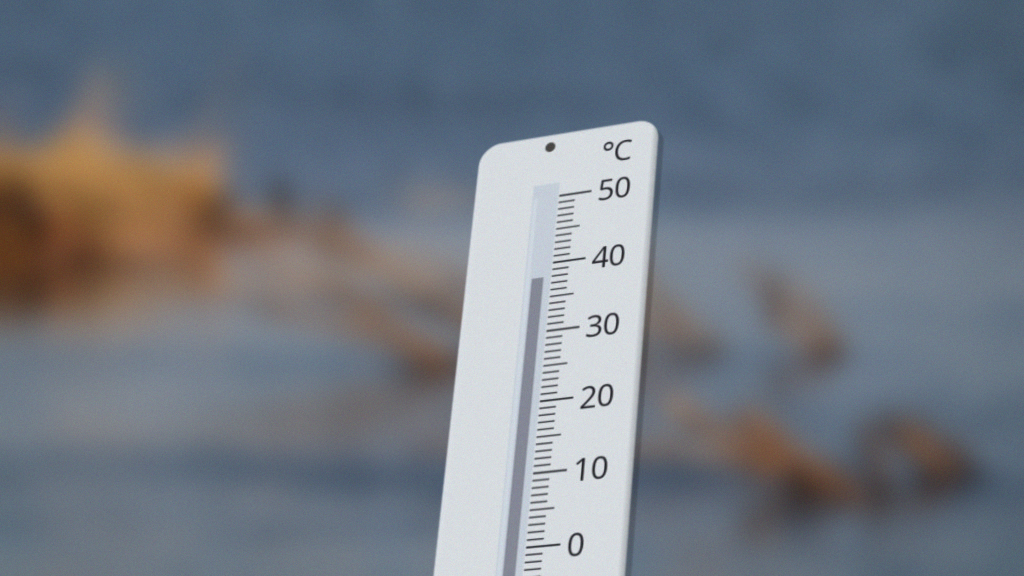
38 °C
